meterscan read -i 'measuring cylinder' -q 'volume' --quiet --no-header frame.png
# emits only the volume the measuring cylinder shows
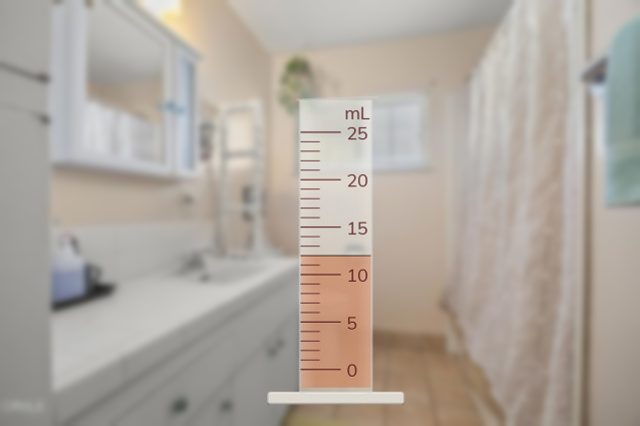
12 mL
